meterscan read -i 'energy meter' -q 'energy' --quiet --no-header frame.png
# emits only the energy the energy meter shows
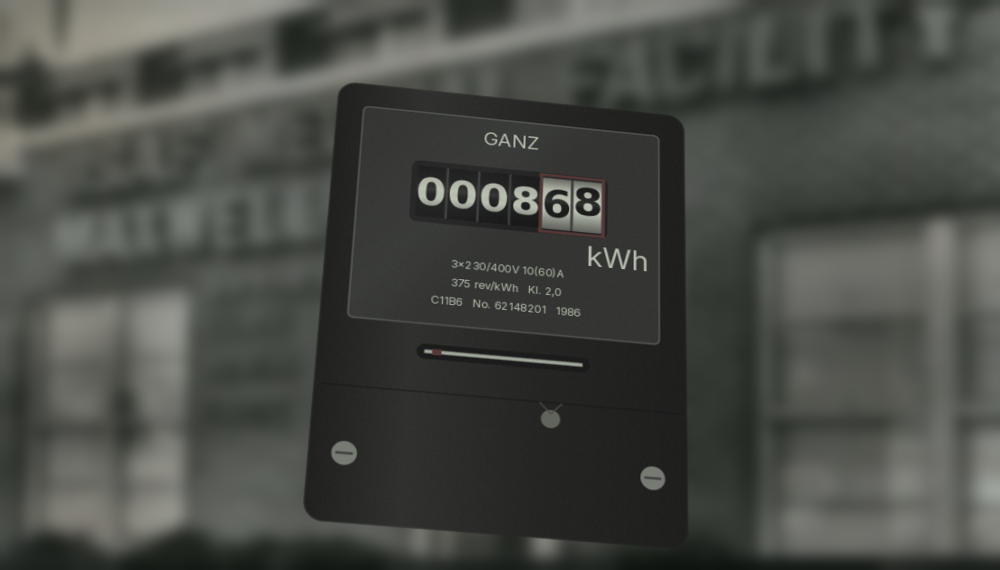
8.68 kWh
